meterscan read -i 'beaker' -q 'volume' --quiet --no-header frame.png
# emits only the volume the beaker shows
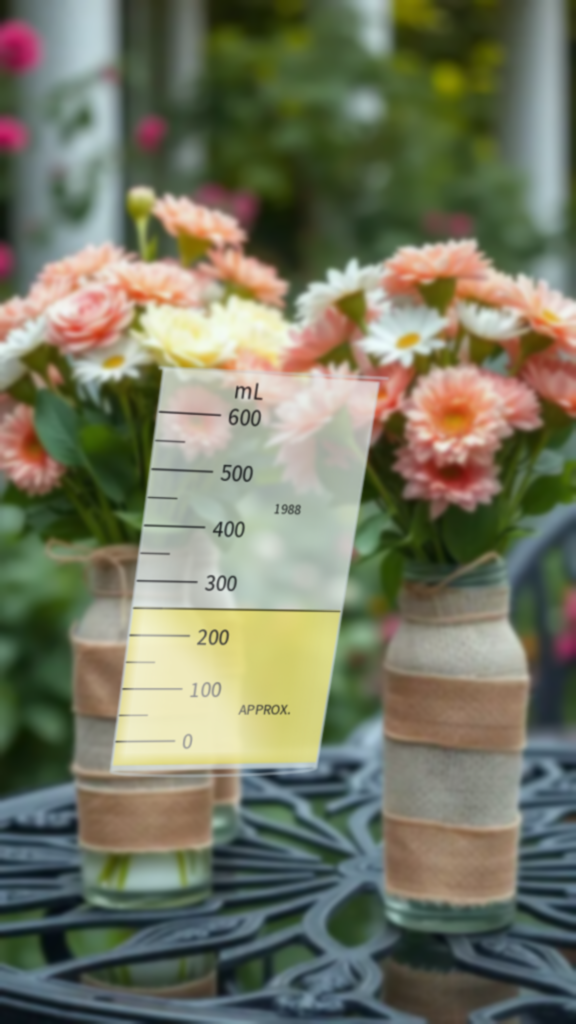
250 mL
